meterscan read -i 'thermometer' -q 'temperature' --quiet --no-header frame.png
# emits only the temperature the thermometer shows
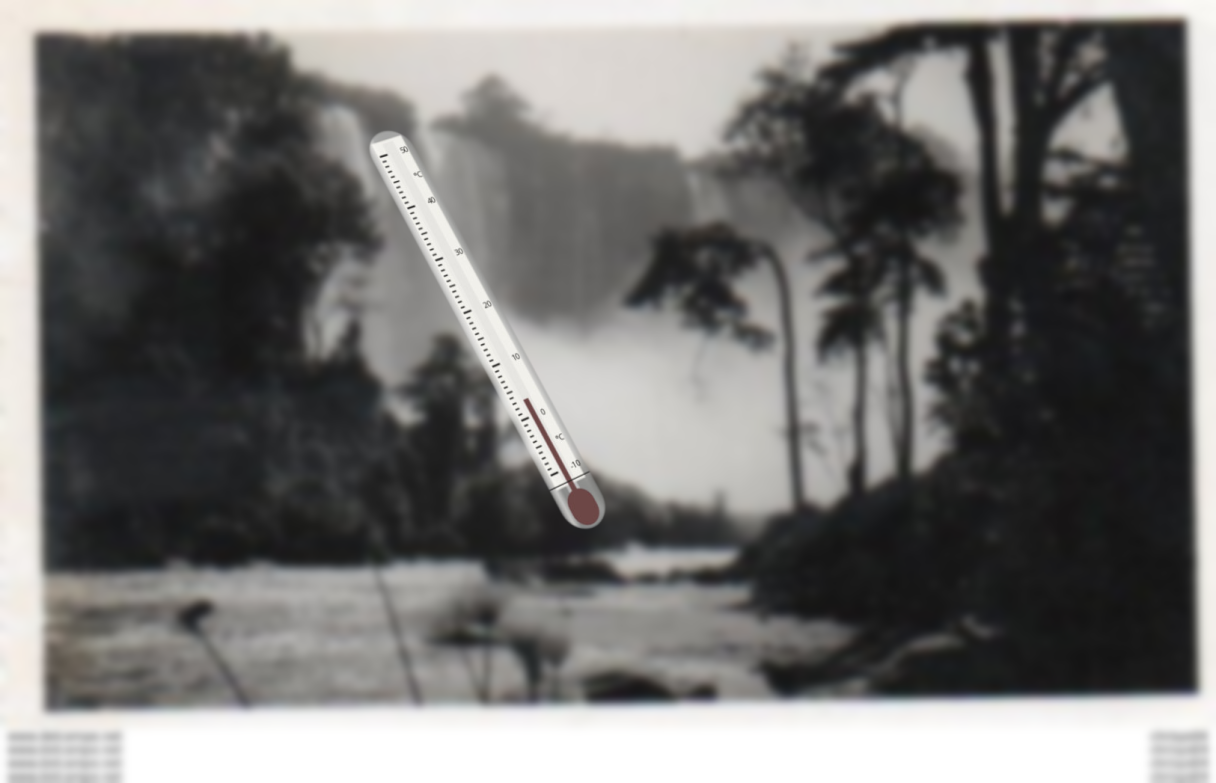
3 °C
